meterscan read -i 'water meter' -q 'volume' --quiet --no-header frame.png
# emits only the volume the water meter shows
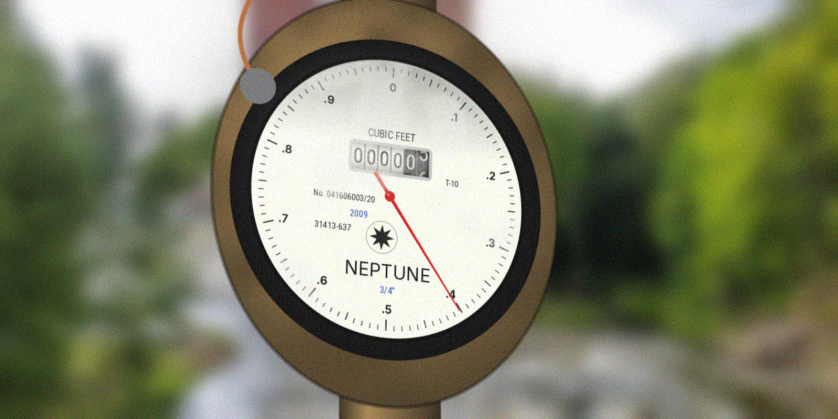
5.40 ft³
